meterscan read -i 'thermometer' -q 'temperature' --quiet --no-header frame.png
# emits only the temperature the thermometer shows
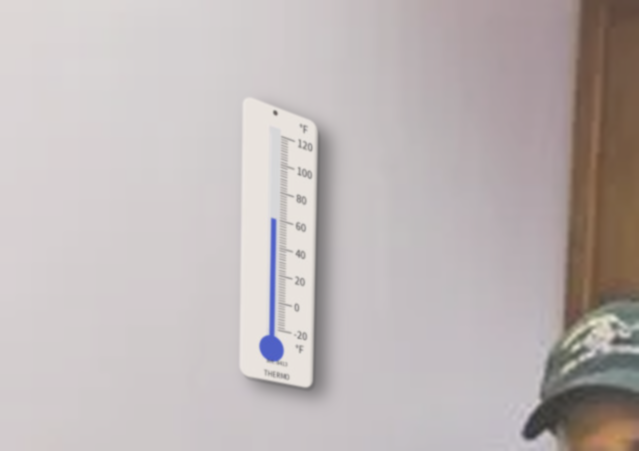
60 °F
